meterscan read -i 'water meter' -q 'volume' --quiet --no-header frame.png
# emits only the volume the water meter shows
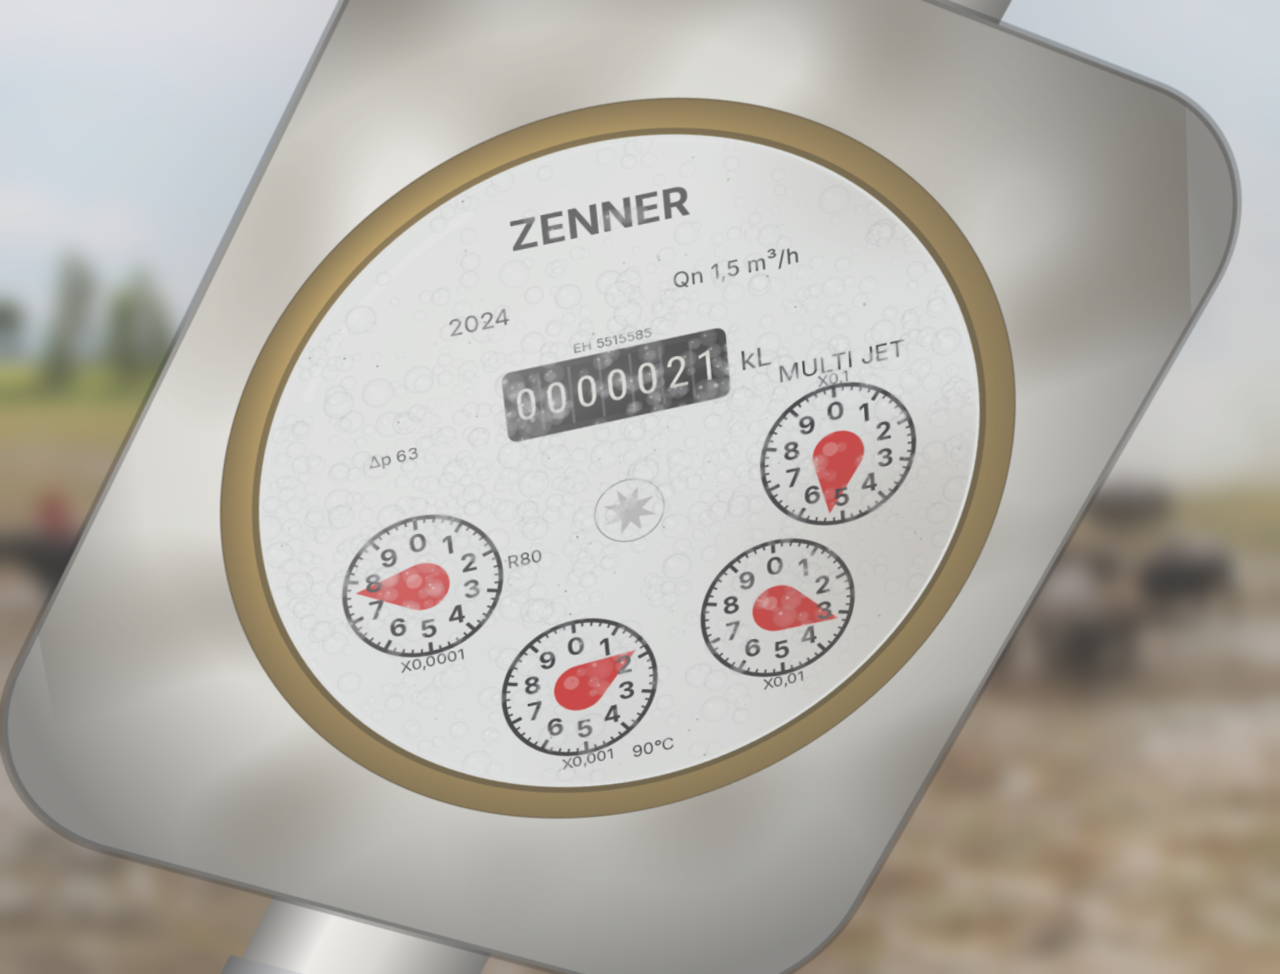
21.5317 kL
